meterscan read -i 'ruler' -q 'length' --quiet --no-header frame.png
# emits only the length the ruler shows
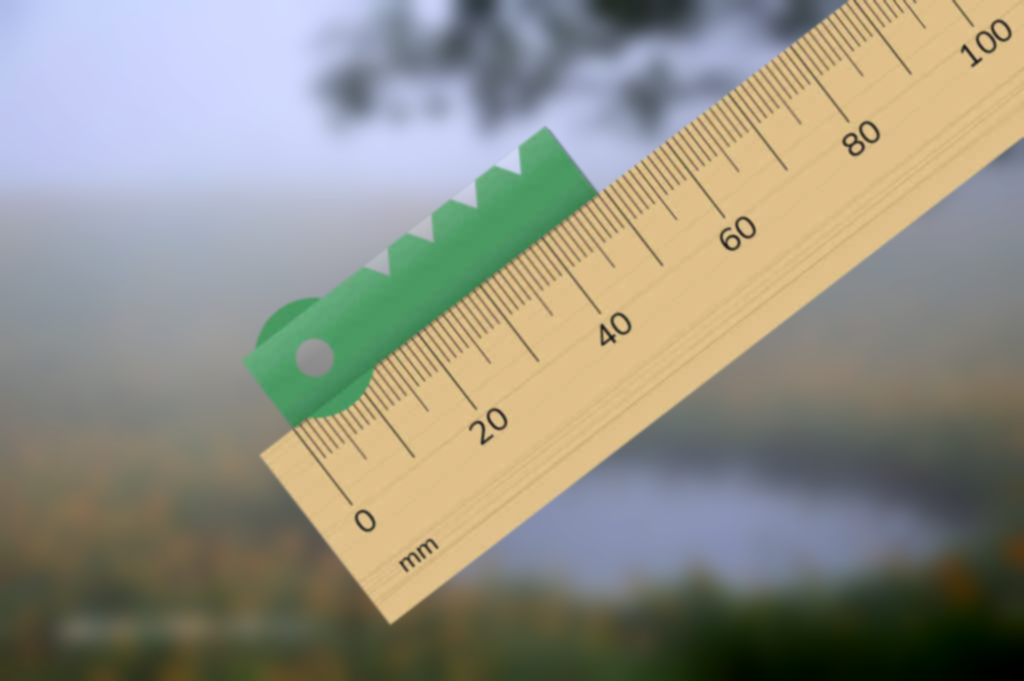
49 mm
